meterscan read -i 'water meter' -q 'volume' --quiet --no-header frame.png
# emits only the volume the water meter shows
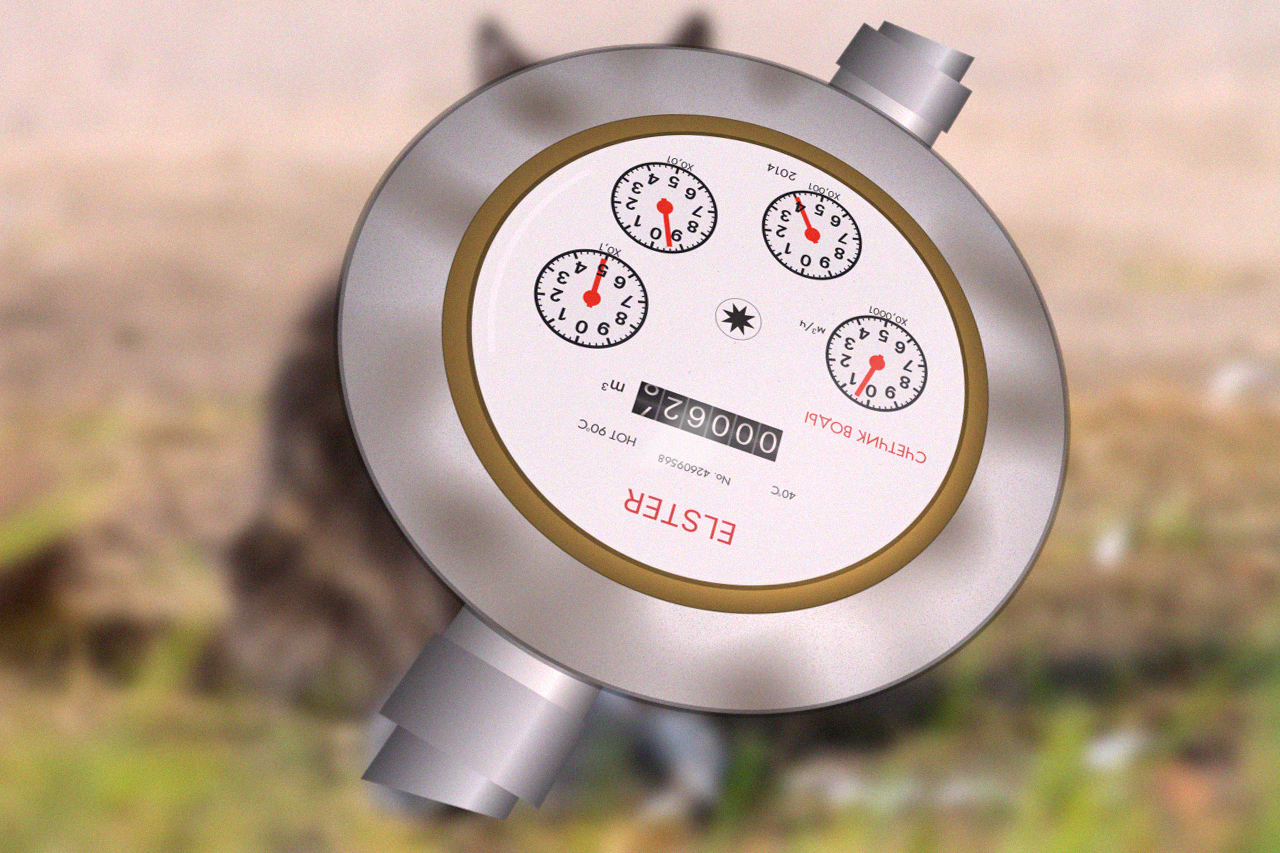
627.4940 m³
